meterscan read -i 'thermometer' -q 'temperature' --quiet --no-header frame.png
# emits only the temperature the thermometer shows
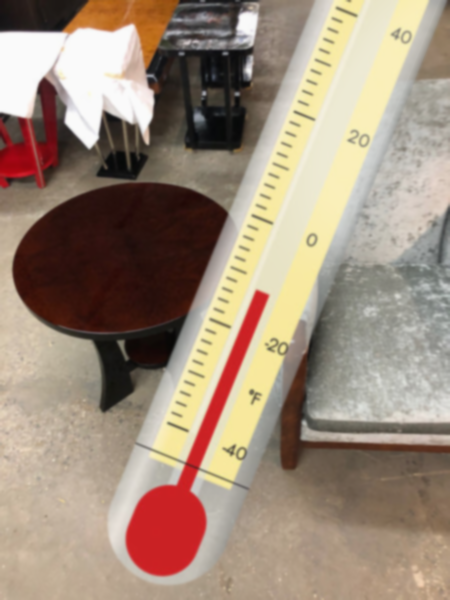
-12 °F
